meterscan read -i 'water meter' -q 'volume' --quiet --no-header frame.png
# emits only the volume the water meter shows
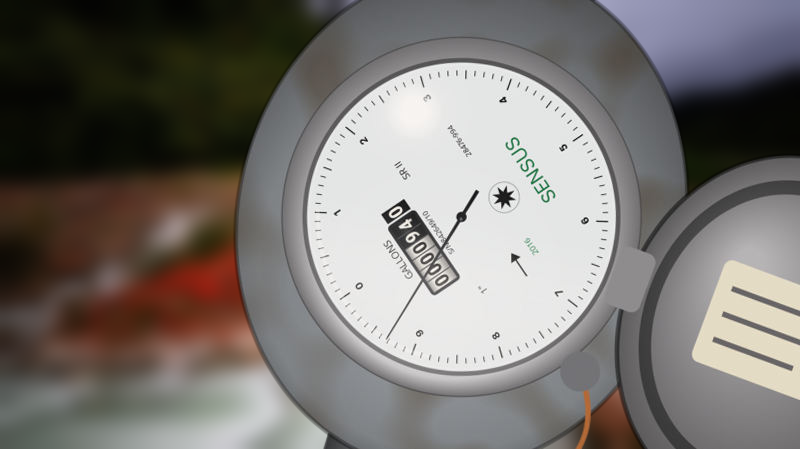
939.3 gal
